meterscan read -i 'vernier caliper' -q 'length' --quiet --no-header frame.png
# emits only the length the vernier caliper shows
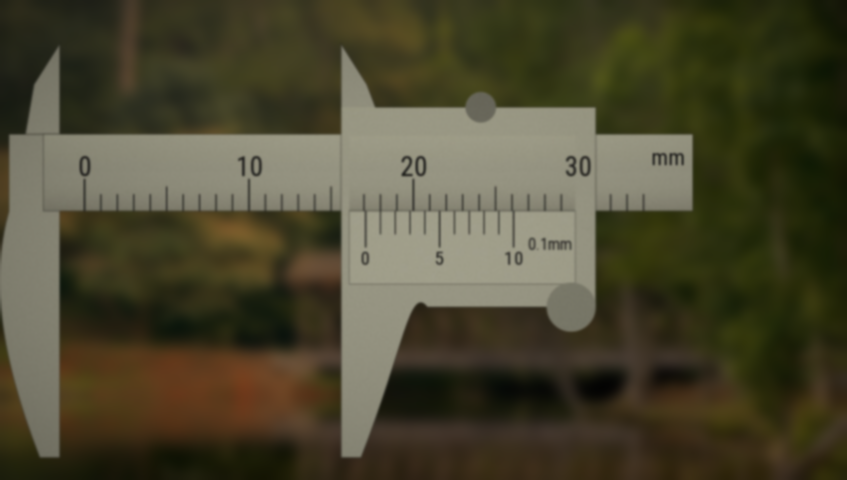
17.1 mm
